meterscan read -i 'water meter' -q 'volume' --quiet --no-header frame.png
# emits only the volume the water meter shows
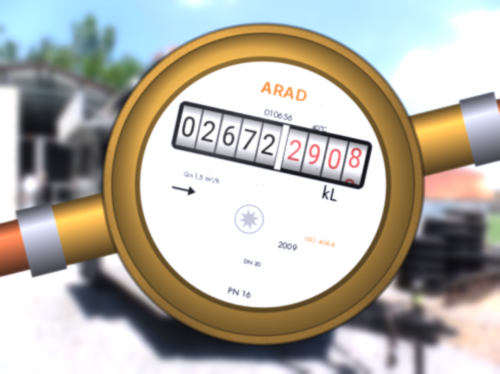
2672.2908 kL
